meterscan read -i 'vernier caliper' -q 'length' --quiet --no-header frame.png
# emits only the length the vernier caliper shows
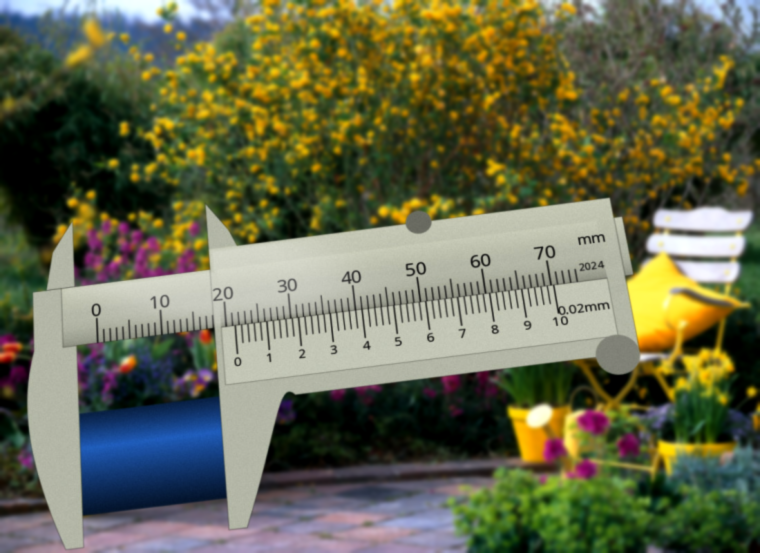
21.4 mm
